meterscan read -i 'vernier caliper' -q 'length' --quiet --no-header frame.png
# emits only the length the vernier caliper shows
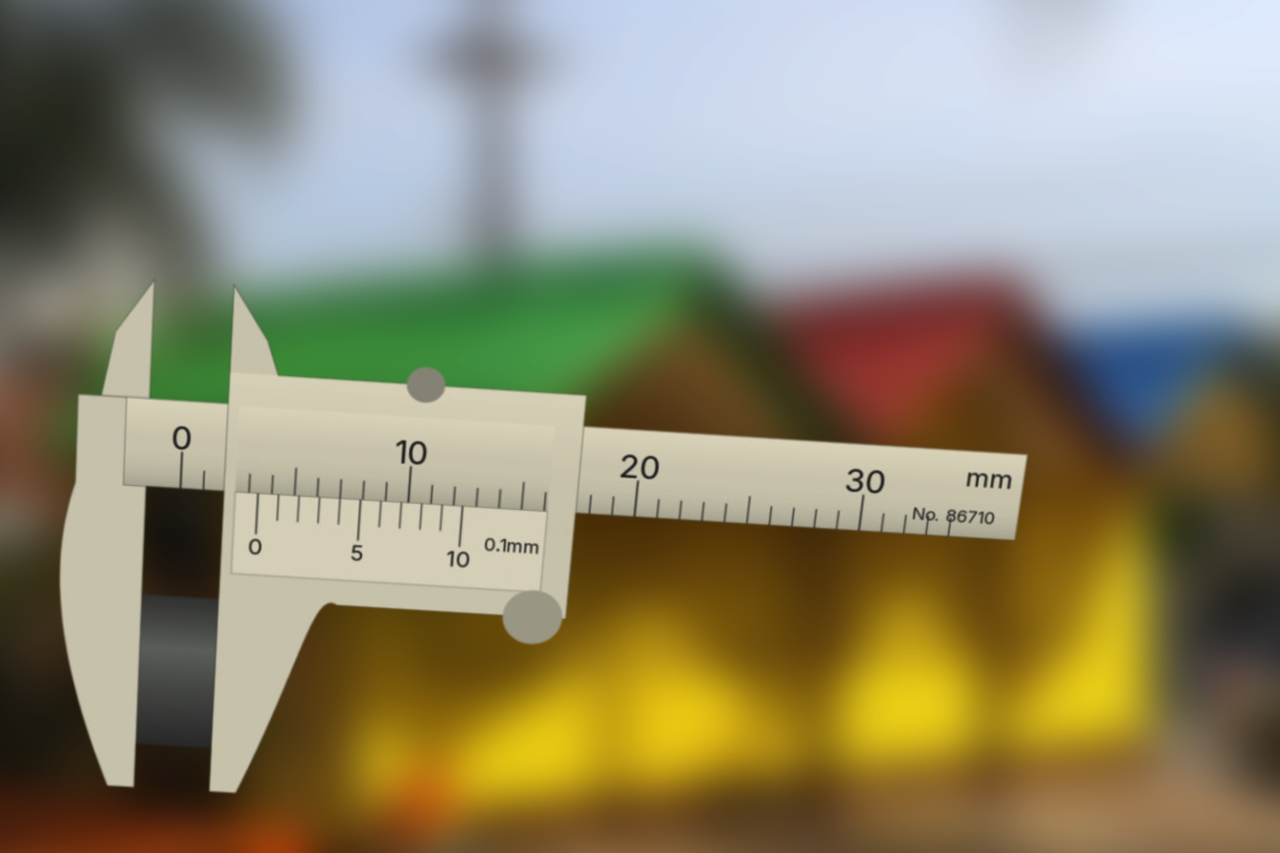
3.4 mm
